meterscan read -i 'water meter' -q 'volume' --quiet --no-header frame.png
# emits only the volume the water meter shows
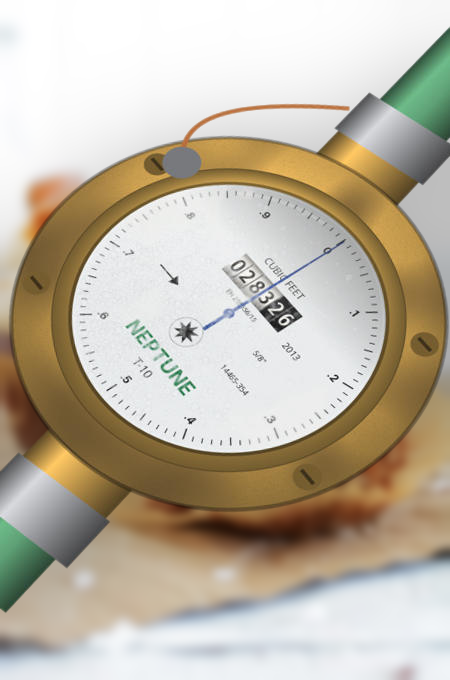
28326.00 ft³
